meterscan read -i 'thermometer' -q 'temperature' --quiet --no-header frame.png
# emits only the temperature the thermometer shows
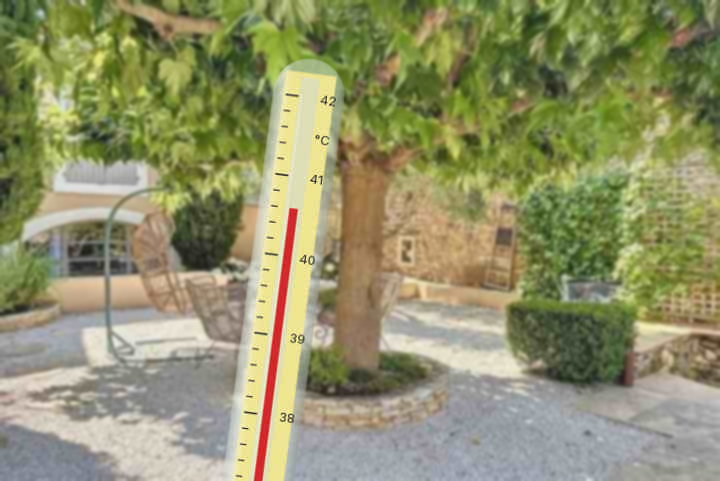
40.6 °C
